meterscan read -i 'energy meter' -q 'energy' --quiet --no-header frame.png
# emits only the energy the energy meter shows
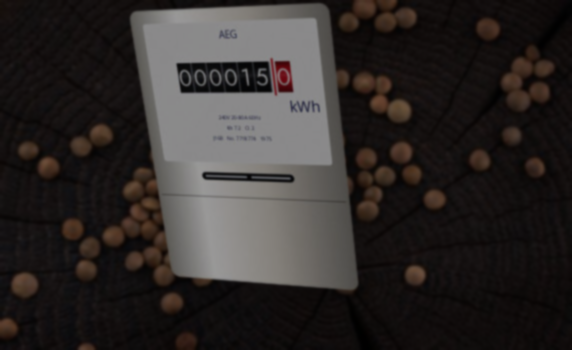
15.0 kWh
